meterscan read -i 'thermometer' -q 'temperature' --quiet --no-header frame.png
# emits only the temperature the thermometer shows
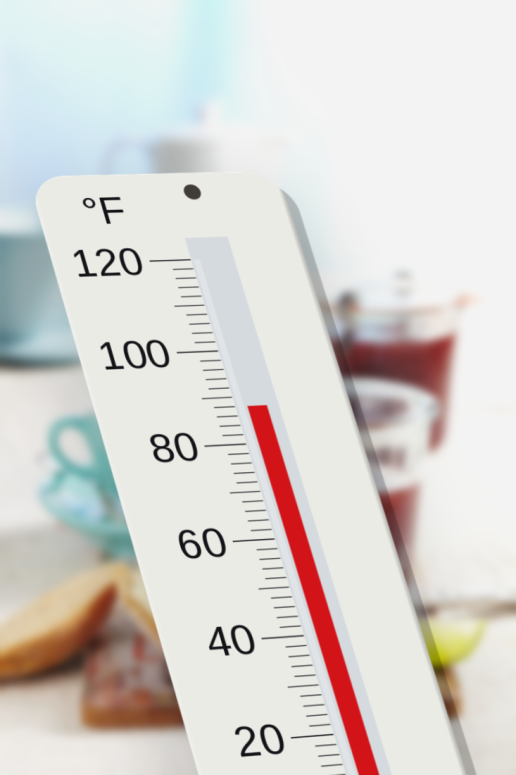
88 °F
